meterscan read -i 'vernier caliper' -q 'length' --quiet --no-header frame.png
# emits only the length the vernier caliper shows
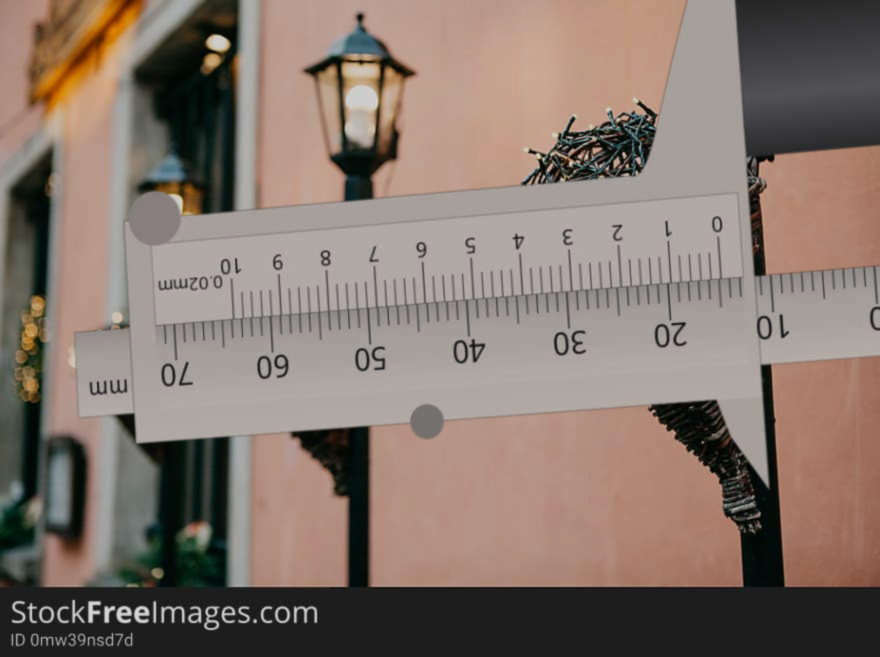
14.8 mm
